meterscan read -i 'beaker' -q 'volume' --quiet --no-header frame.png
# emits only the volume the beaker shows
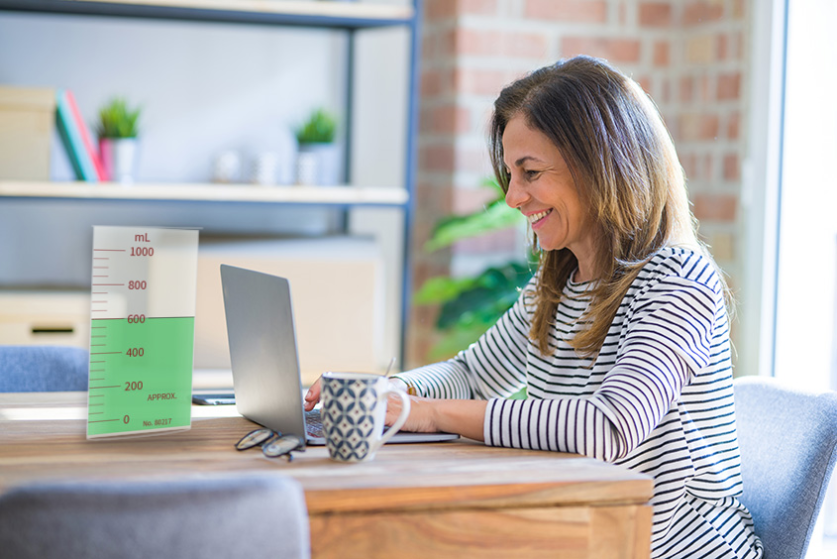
600 mL
